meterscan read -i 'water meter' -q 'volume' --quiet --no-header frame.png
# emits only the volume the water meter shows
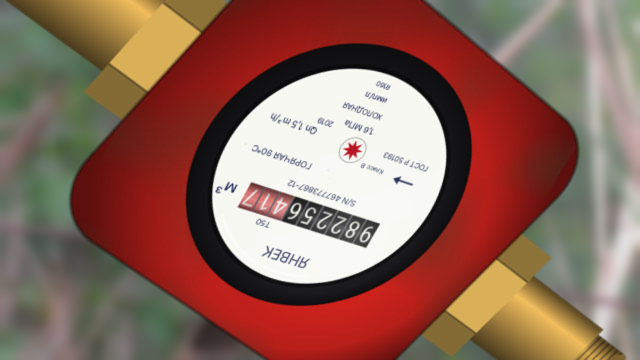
982256.417 m³
